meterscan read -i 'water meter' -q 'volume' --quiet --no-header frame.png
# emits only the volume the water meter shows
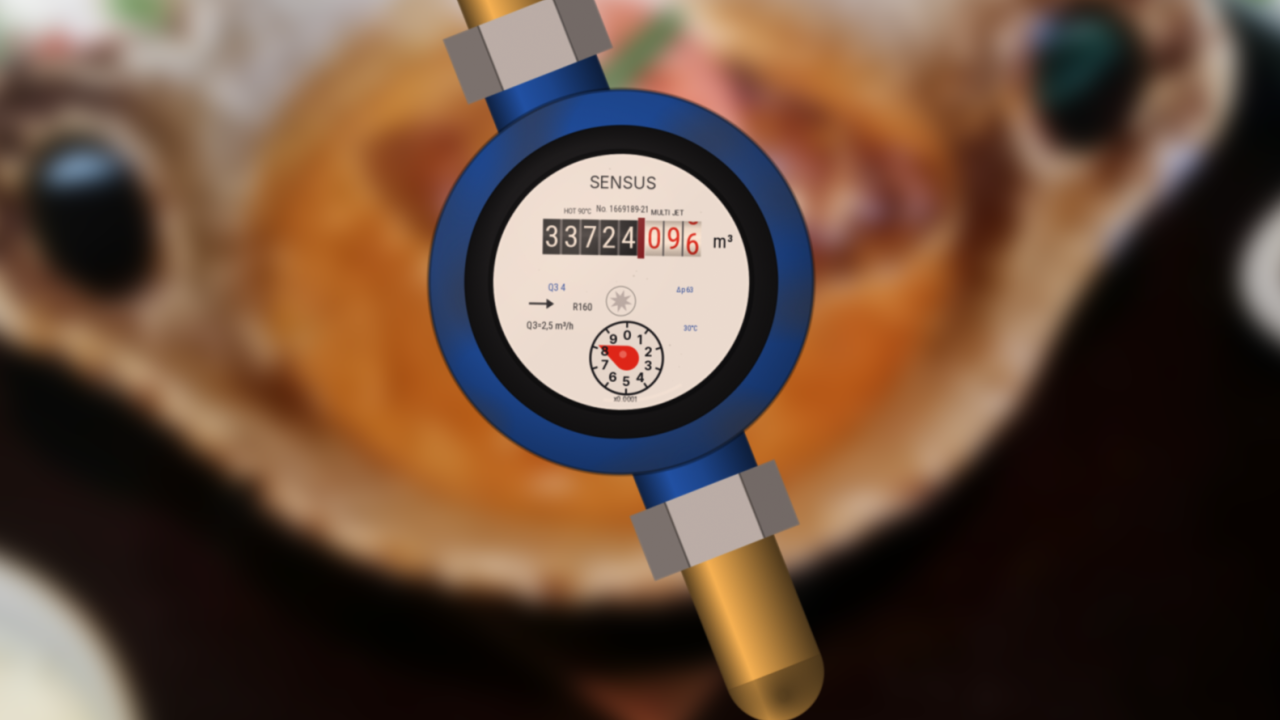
33724.0958 m³
